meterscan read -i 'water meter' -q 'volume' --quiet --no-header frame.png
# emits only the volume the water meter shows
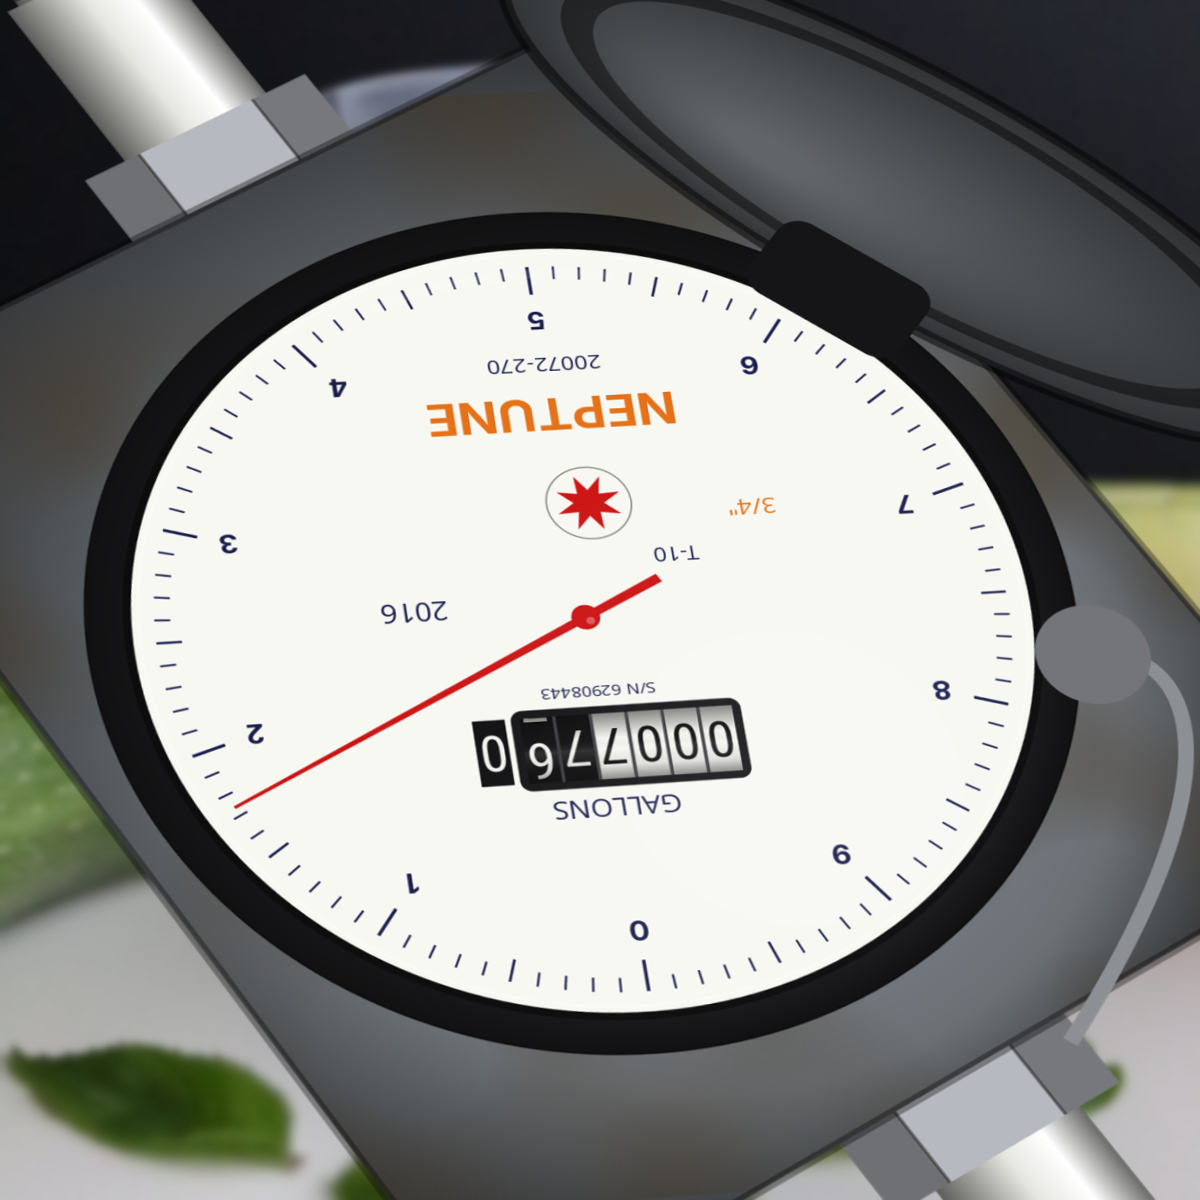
7761.7 gal
